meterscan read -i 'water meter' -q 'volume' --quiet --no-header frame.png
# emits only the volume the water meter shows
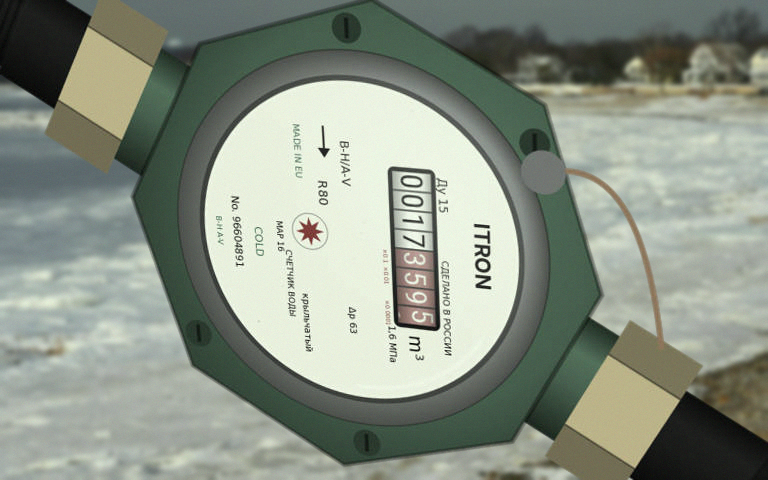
17.3595 m³
